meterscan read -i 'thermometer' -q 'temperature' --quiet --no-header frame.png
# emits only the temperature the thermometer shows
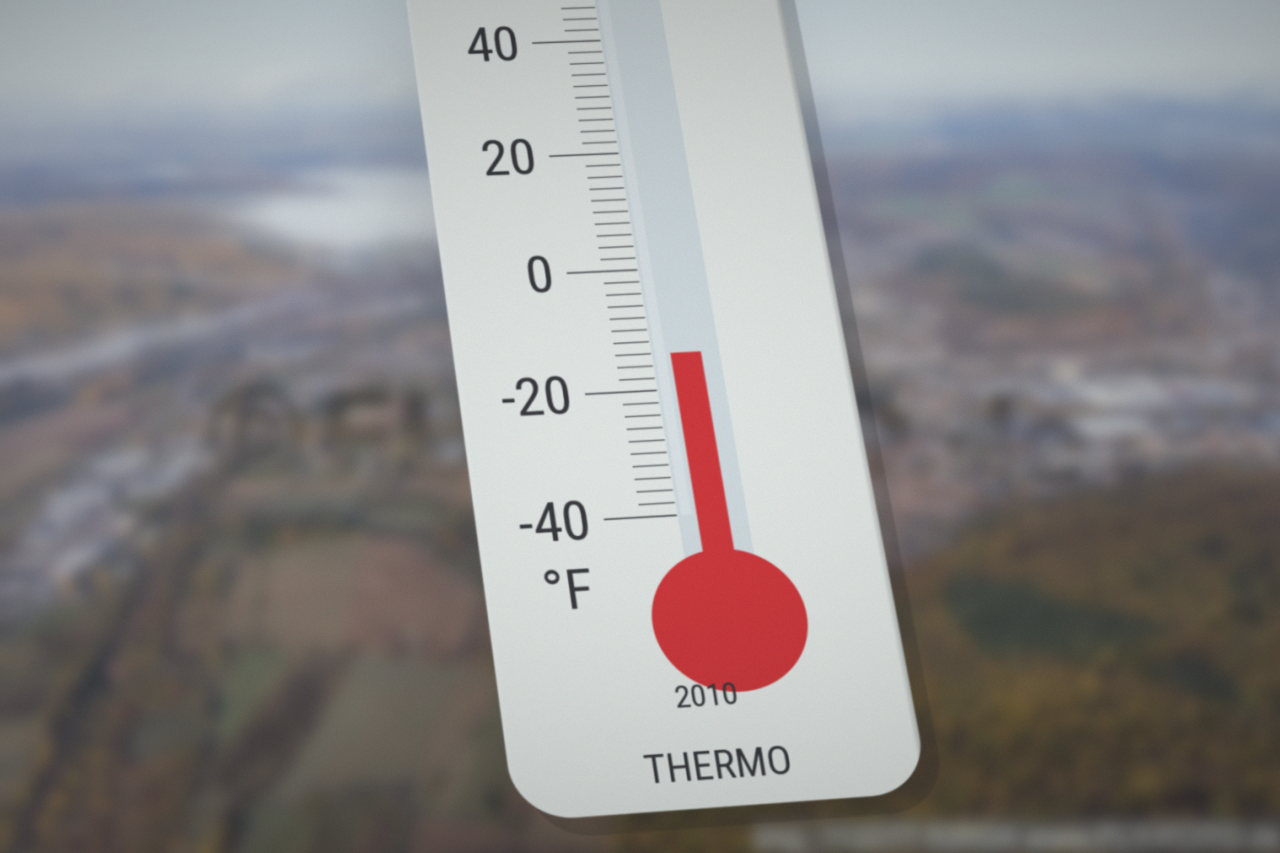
-14 °F
